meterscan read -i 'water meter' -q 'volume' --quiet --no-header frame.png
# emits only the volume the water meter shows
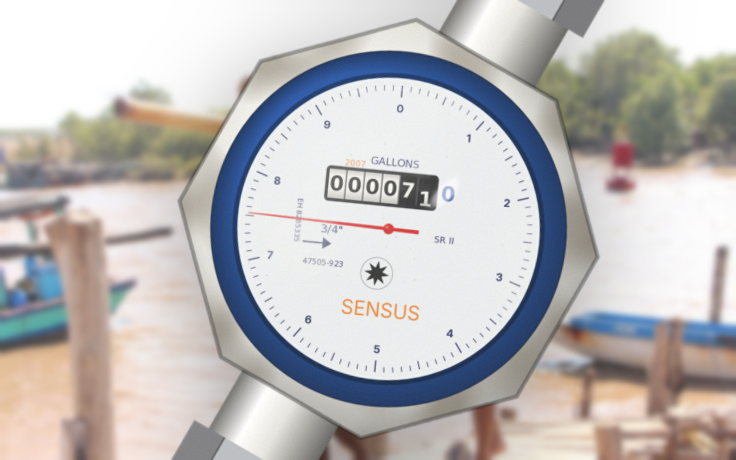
707.5 gal
